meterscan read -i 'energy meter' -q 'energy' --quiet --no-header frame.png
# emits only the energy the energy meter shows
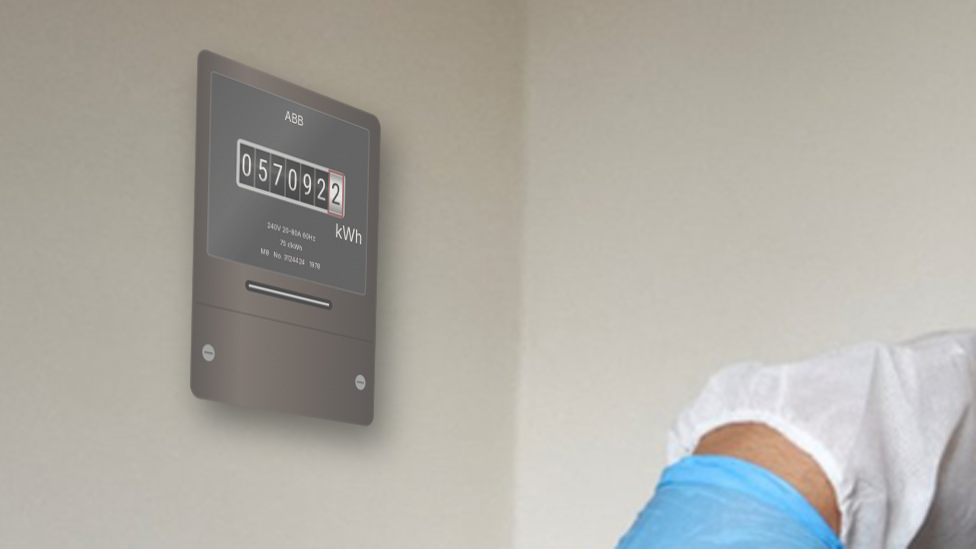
57092.2 kWh
